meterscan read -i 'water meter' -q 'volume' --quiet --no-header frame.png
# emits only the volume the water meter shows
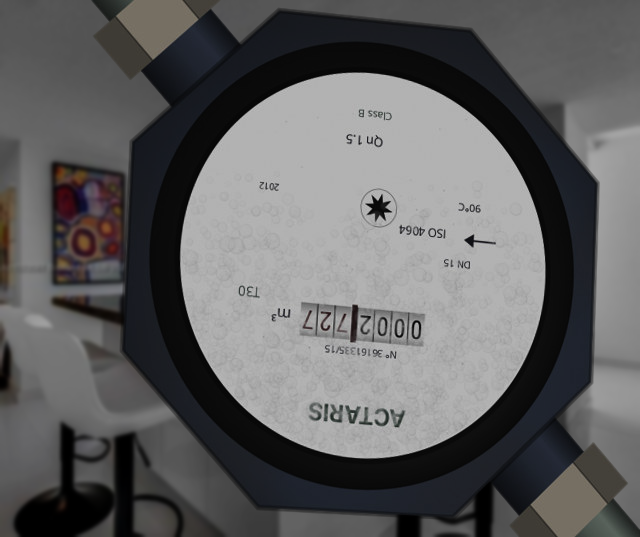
2.727 m³
